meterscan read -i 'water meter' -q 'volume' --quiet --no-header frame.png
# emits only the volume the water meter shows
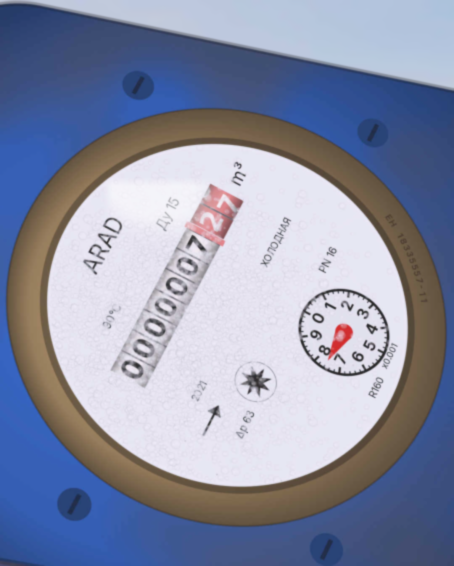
7.267 m³
